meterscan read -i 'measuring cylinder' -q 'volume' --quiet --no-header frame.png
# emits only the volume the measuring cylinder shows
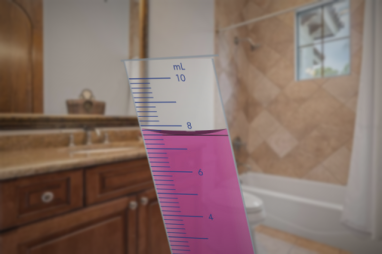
7.6 mL
